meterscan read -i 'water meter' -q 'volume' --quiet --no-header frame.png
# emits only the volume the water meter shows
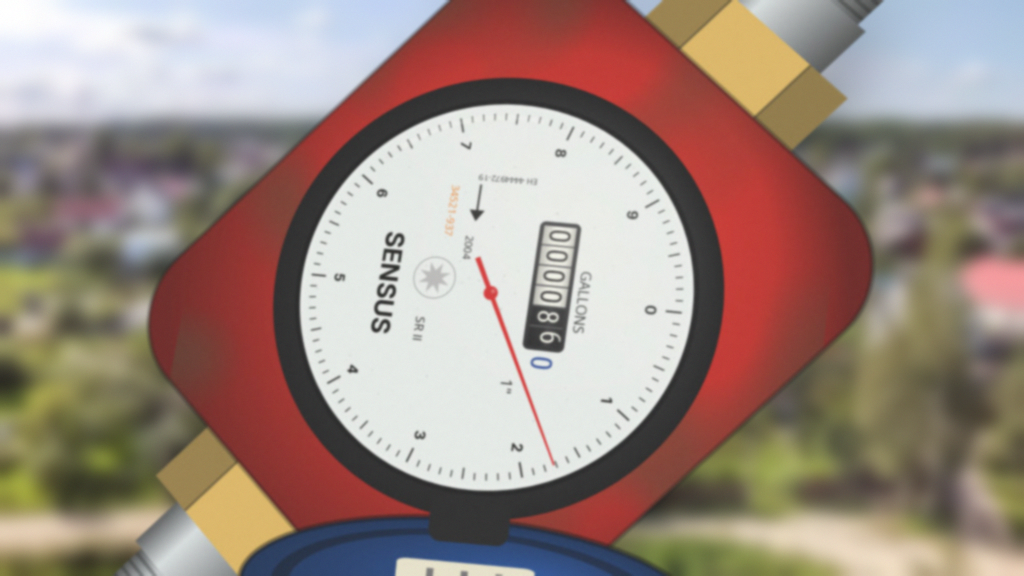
861.7 gal
